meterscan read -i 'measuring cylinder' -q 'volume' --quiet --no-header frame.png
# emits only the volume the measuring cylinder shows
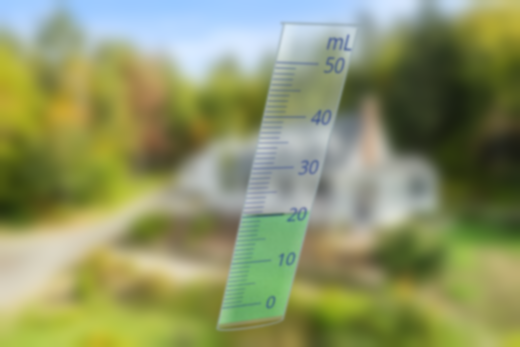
20 mL
